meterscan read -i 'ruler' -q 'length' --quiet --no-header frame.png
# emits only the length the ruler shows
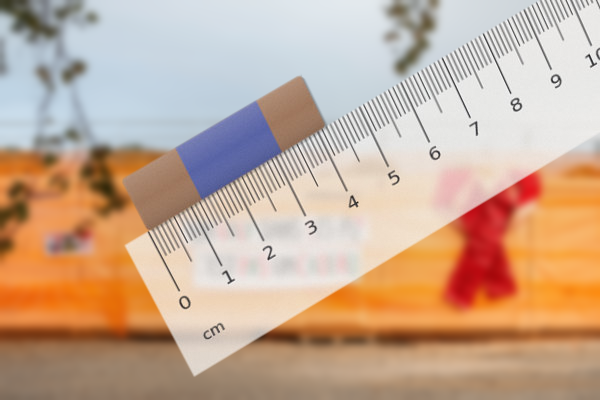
4.2 cm
